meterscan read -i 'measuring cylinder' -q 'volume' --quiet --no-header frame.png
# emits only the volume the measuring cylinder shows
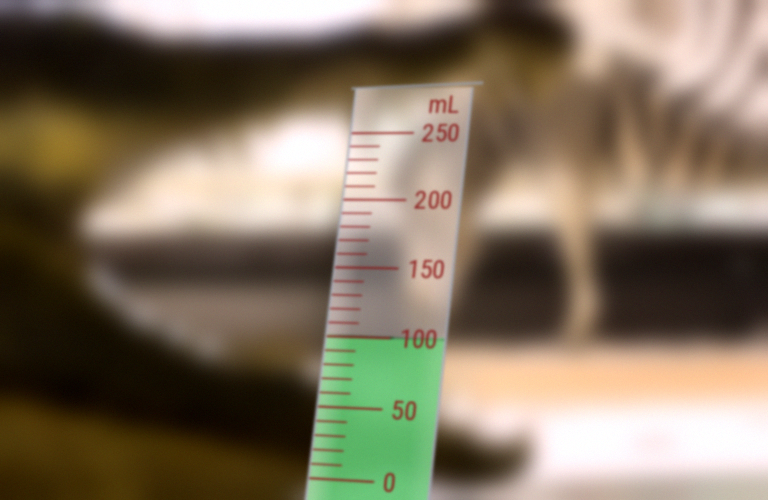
100 mL
